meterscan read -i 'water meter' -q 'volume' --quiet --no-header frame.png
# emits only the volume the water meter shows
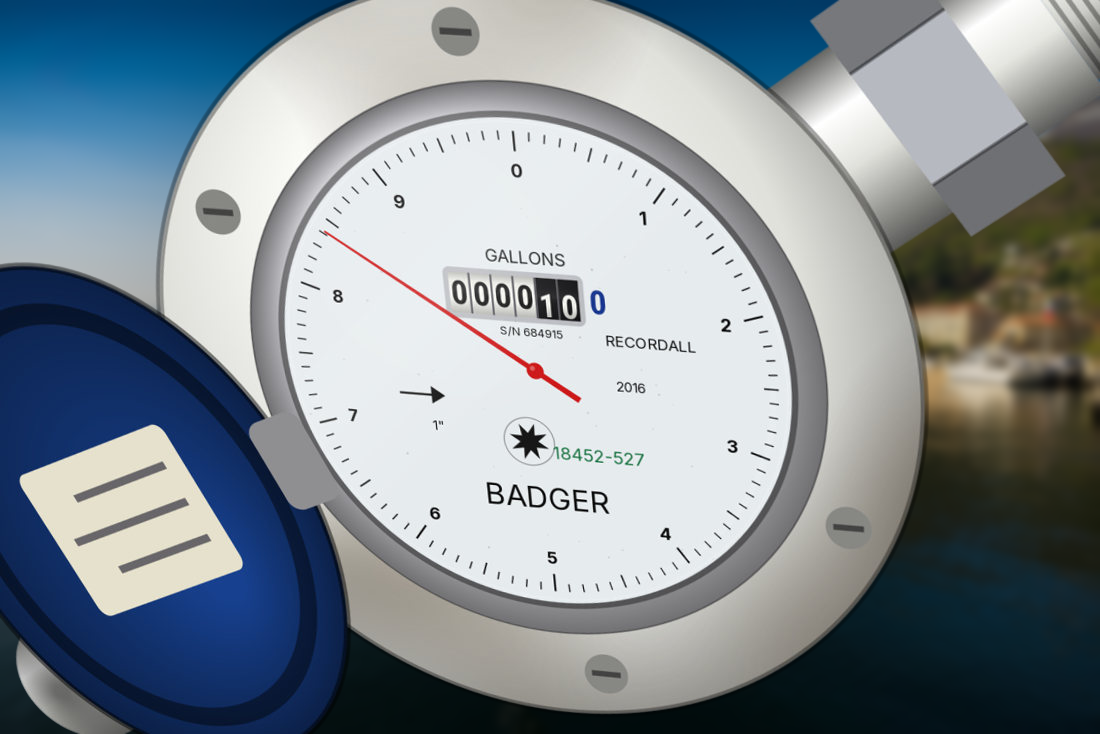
98.4 gal
